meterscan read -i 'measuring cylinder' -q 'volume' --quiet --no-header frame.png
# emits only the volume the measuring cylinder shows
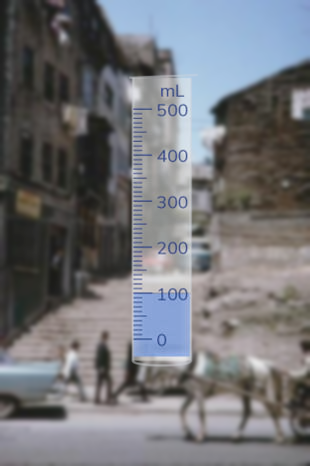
100 mL
